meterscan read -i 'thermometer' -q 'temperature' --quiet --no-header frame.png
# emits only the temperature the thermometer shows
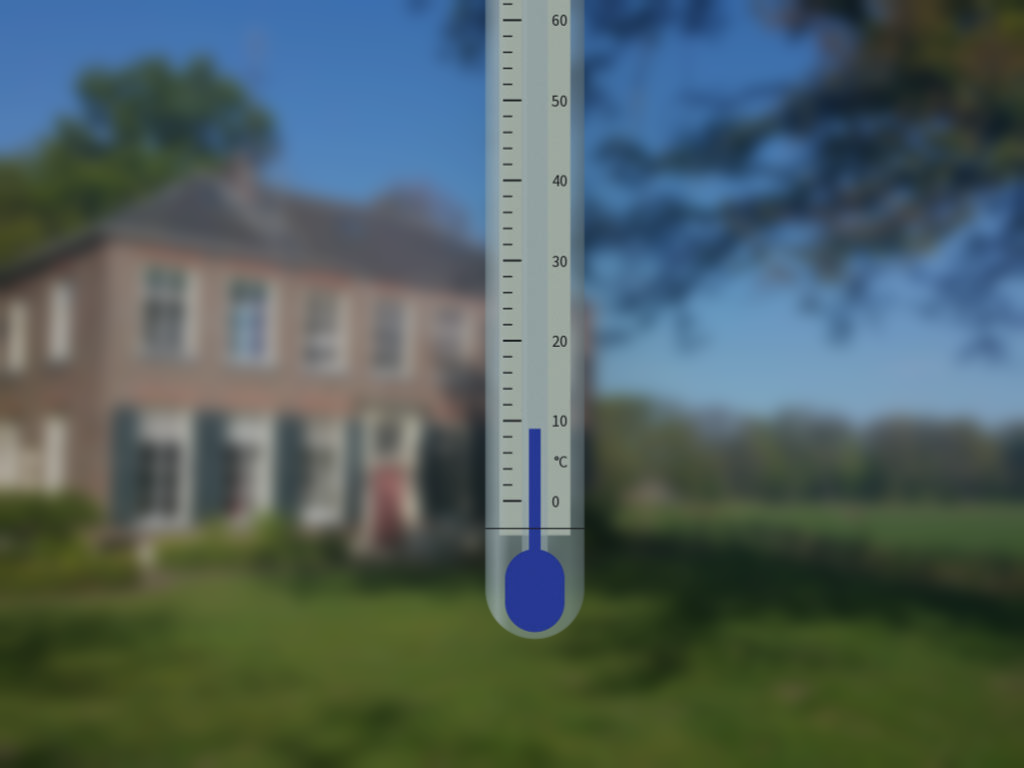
9 °C
